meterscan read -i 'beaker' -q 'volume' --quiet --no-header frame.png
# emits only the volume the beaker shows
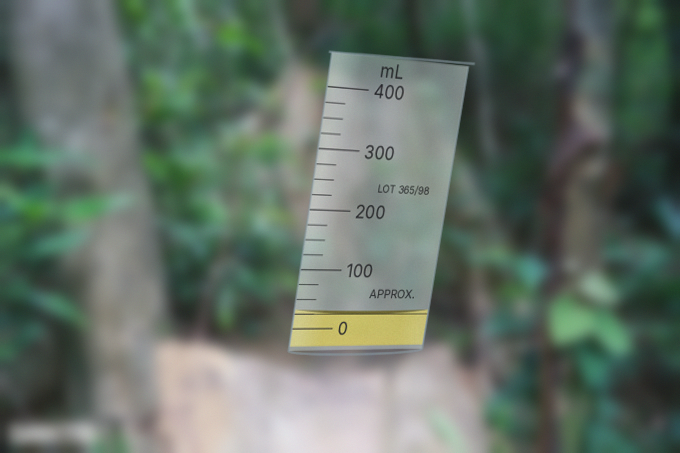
25 mL
